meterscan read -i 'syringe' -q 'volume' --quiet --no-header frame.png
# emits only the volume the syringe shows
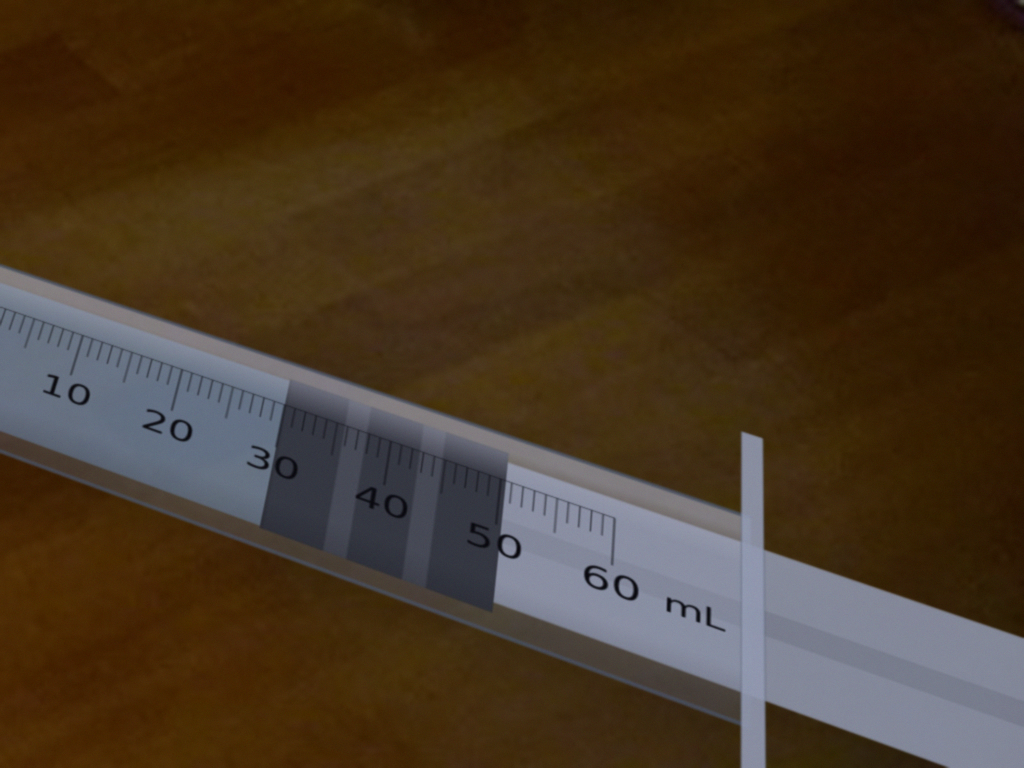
30 mL
